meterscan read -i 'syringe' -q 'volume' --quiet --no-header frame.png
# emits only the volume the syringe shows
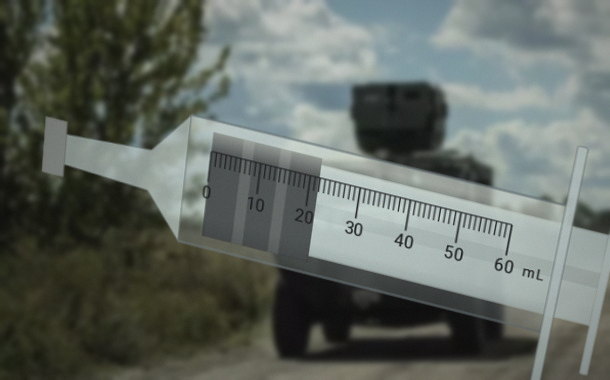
0 mL
